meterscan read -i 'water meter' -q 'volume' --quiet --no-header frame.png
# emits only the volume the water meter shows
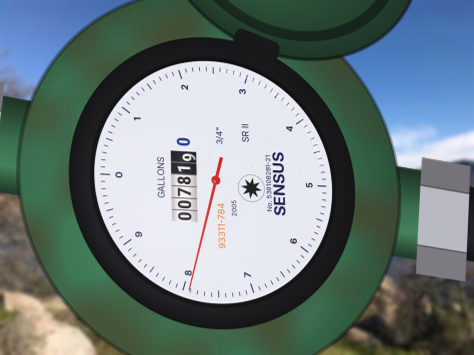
78187.9 gal
